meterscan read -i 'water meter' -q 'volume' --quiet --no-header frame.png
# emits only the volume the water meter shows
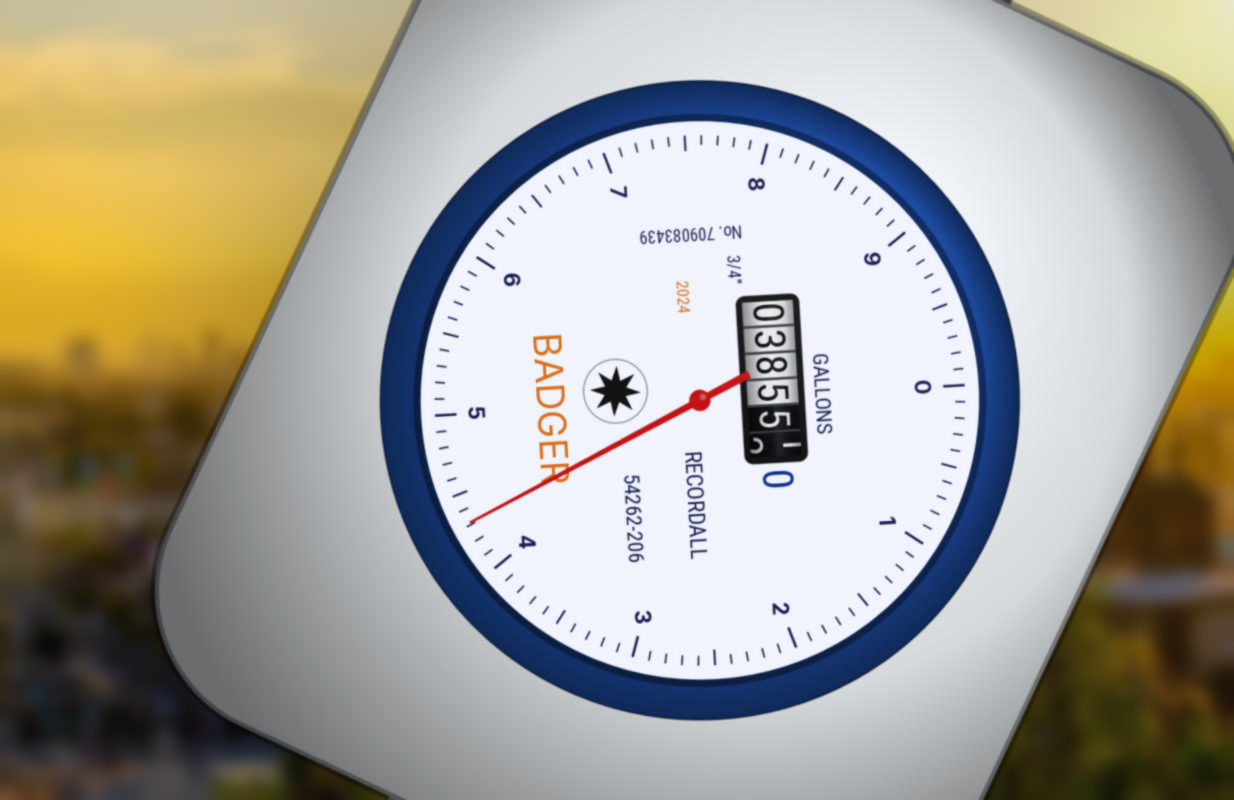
385514.3 gal
